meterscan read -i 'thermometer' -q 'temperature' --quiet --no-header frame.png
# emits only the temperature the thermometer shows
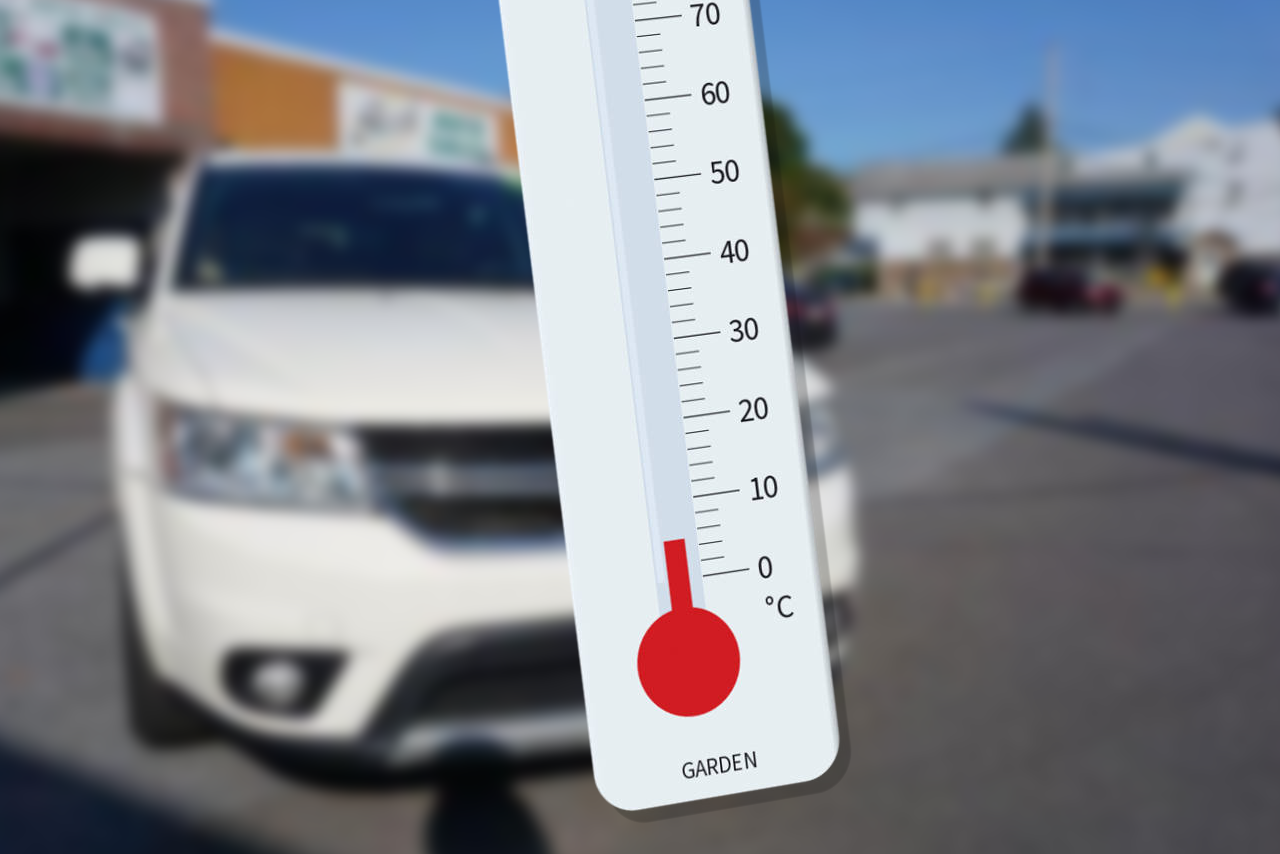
5 °C
